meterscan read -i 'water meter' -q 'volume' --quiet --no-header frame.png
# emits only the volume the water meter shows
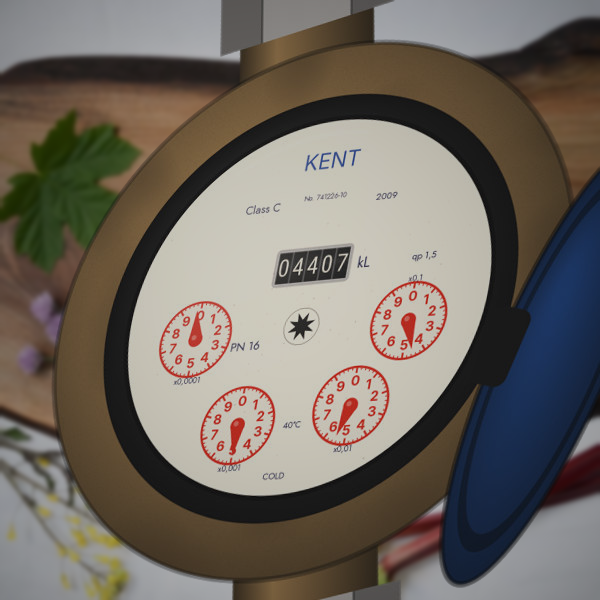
4407.4549 kL
